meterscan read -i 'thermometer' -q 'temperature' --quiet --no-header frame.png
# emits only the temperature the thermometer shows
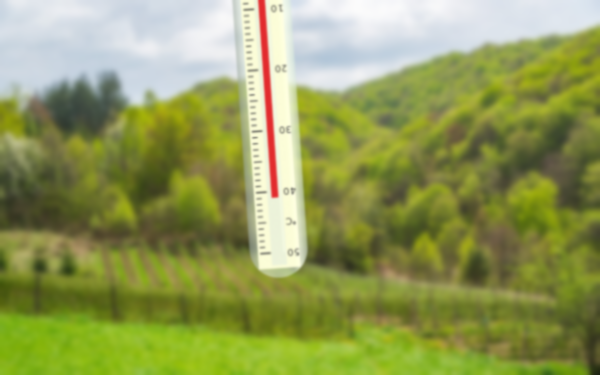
41 °C
